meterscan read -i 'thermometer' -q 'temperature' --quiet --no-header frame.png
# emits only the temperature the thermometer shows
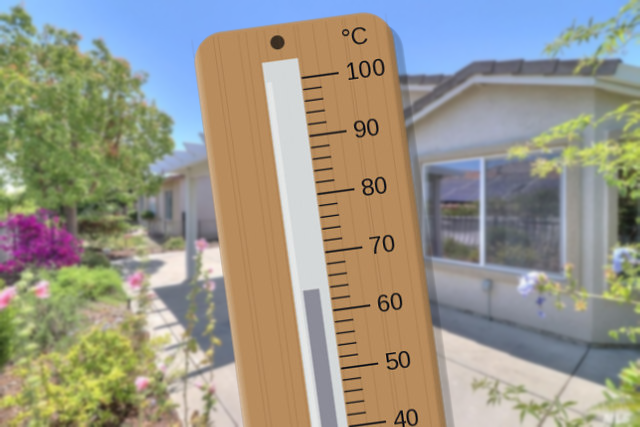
64 °C
